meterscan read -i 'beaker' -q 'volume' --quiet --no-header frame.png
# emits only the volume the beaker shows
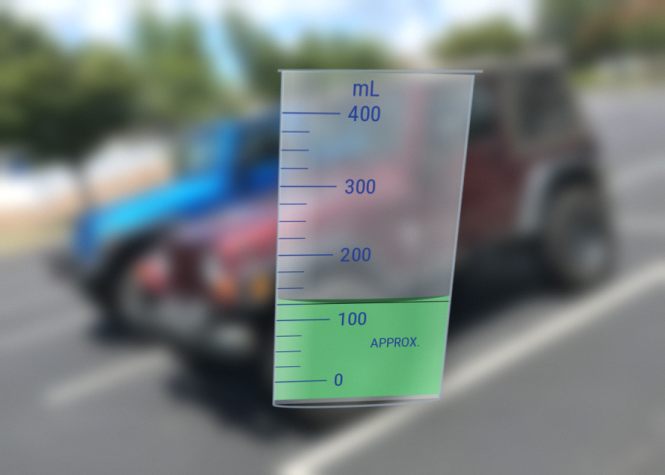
125 mL
